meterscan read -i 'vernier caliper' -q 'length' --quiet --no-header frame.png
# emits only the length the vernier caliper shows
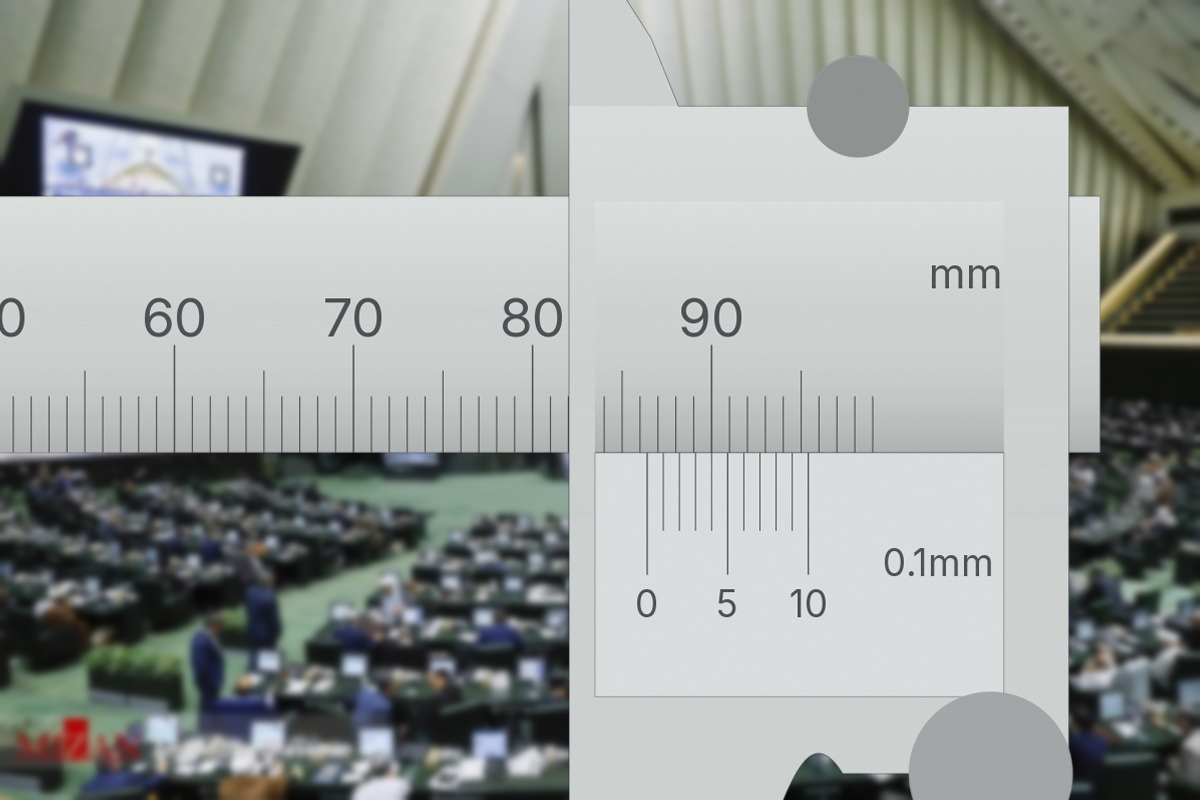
86.4 mm
